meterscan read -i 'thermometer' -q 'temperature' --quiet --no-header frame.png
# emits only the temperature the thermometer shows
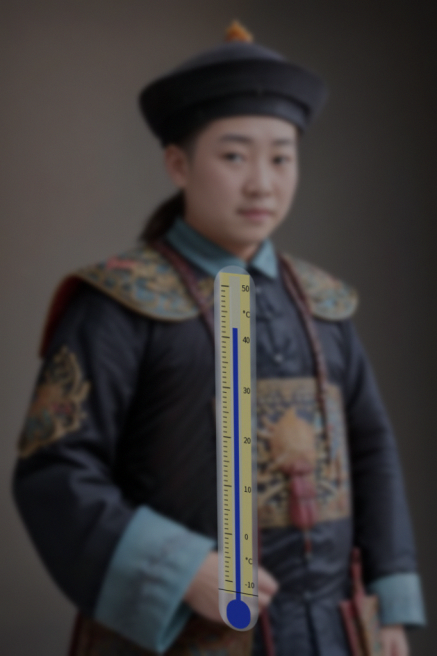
42 °C
